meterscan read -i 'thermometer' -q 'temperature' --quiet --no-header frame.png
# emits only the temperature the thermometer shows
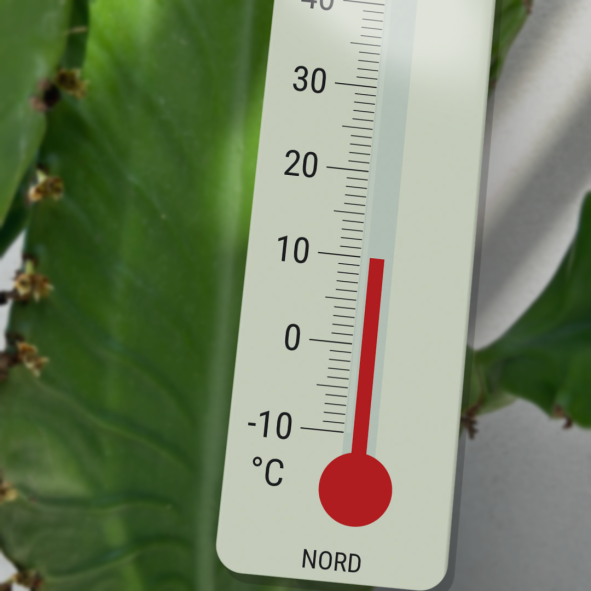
10 °C
